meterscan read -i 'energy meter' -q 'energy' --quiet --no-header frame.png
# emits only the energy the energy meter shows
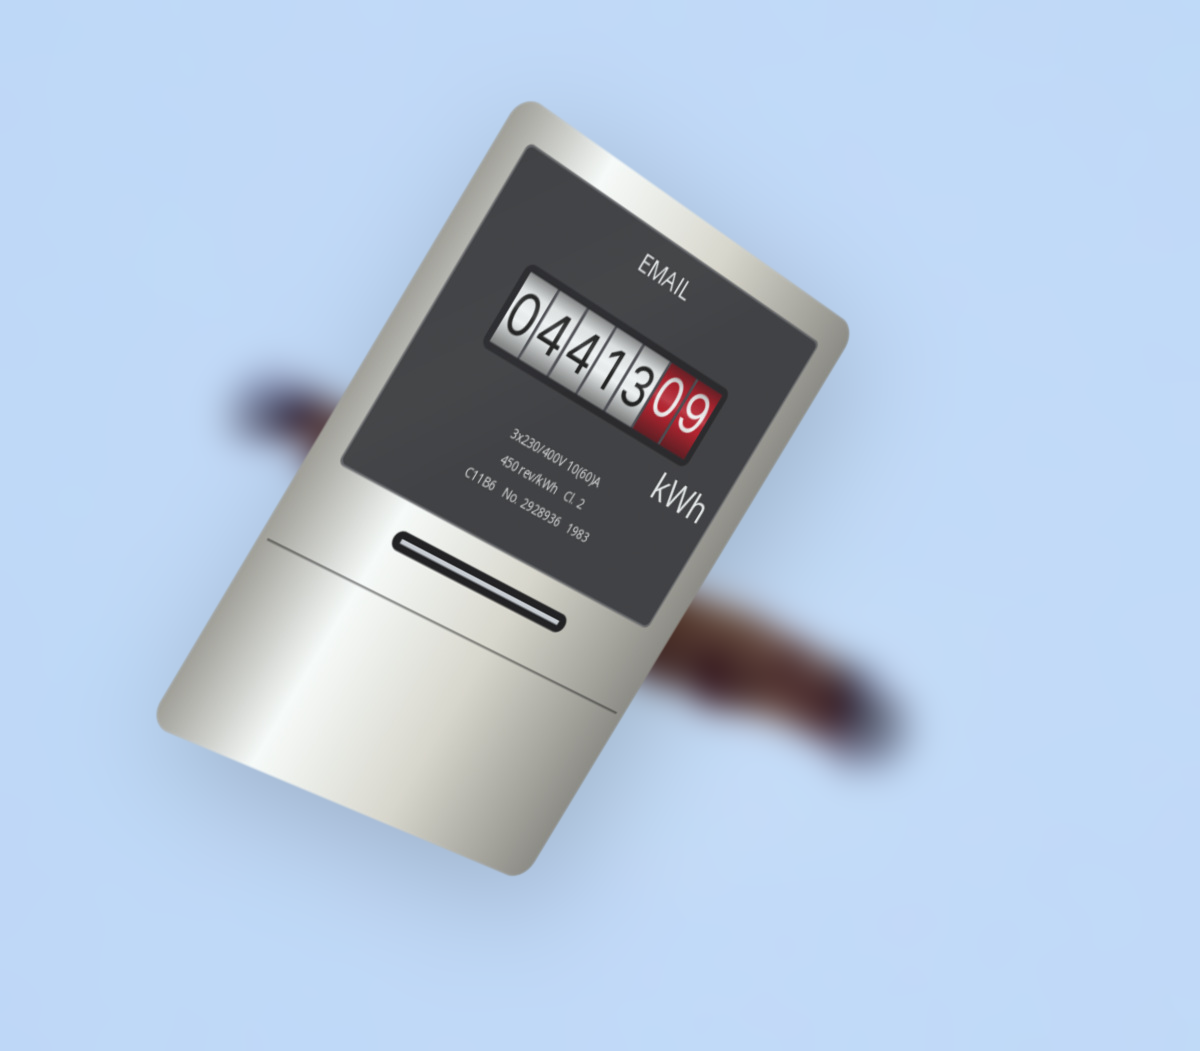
4413.09 kWh
